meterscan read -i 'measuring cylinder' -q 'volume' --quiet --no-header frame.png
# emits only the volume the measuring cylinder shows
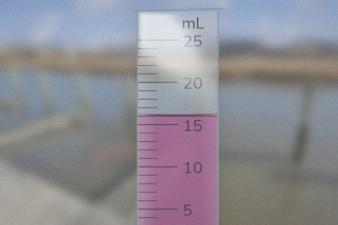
16 mL
